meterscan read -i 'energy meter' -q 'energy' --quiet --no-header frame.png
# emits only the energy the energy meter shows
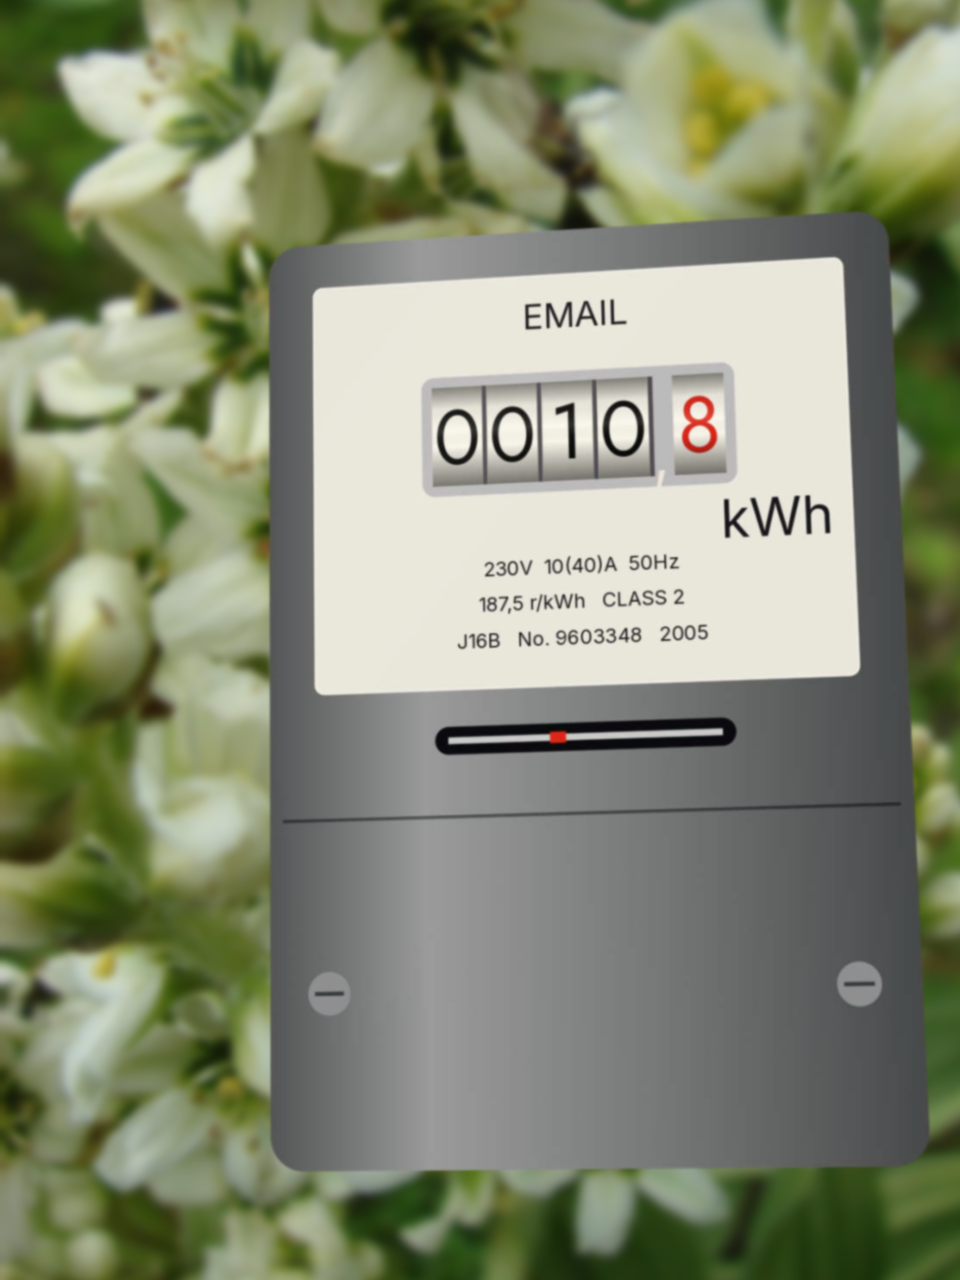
10.8 kWh
